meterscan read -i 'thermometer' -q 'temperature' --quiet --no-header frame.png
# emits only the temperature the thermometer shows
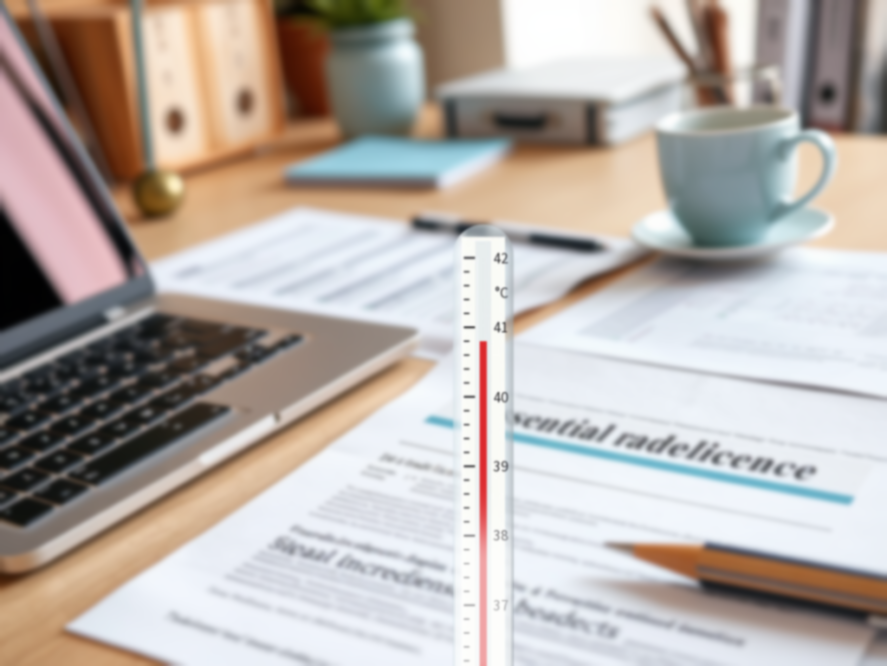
40.8 °C
